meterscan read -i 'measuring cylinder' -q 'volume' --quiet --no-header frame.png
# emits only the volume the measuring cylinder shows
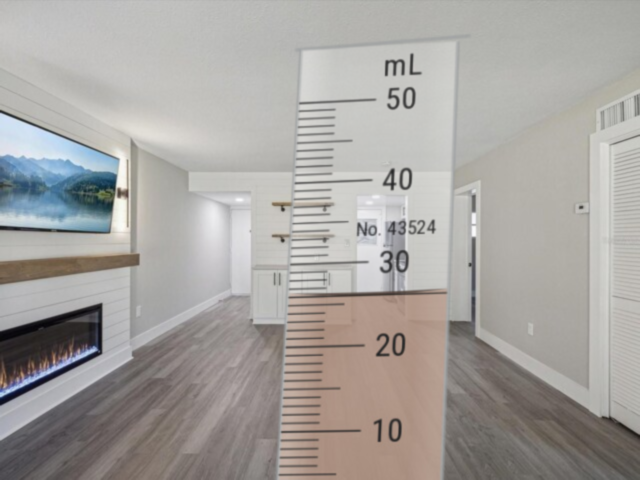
26 mL
